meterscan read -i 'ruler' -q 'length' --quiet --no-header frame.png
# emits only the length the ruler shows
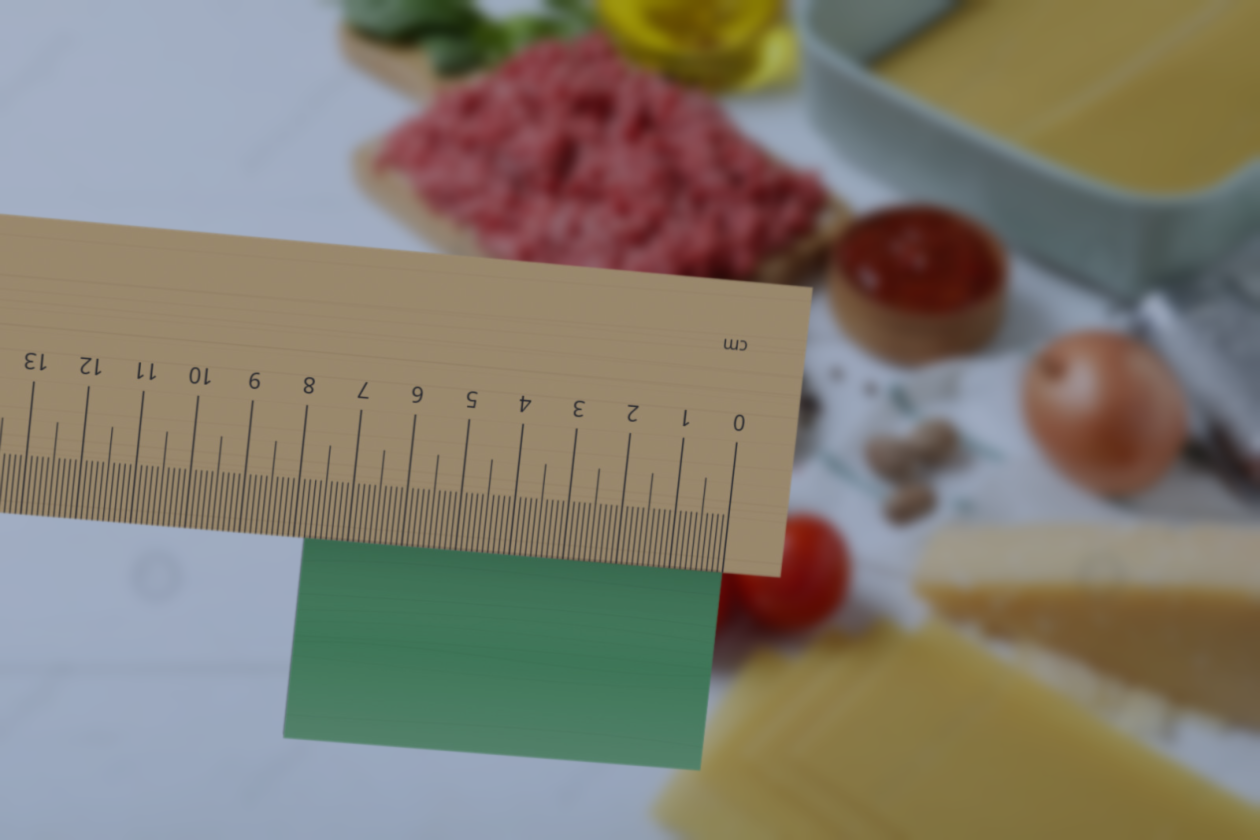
7.8 cm
